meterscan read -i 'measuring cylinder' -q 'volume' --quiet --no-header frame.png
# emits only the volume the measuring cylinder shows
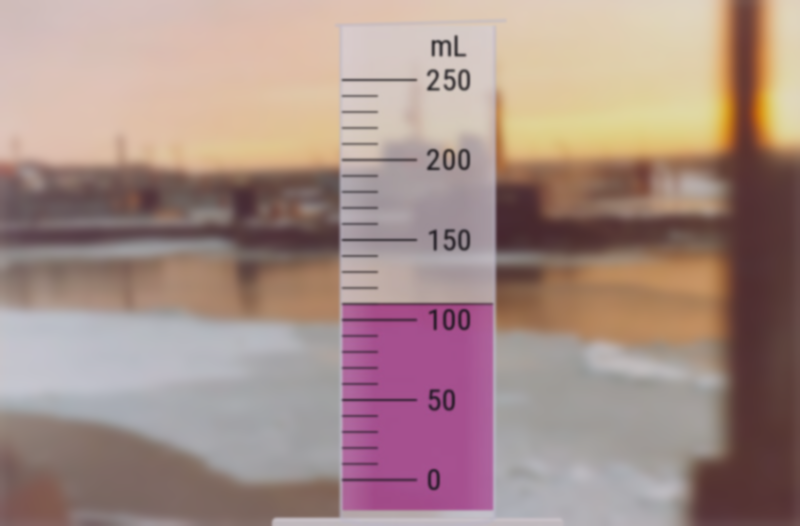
110 mL
